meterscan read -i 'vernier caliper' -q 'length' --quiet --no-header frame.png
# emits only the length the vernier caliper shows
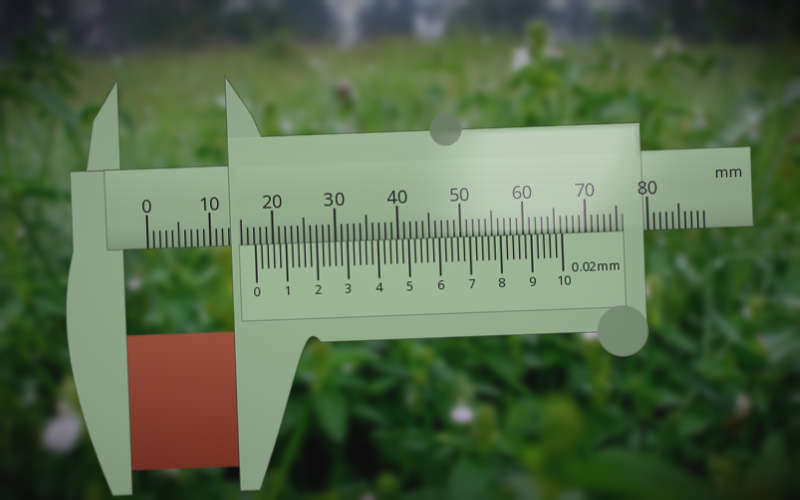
17.2 mm
